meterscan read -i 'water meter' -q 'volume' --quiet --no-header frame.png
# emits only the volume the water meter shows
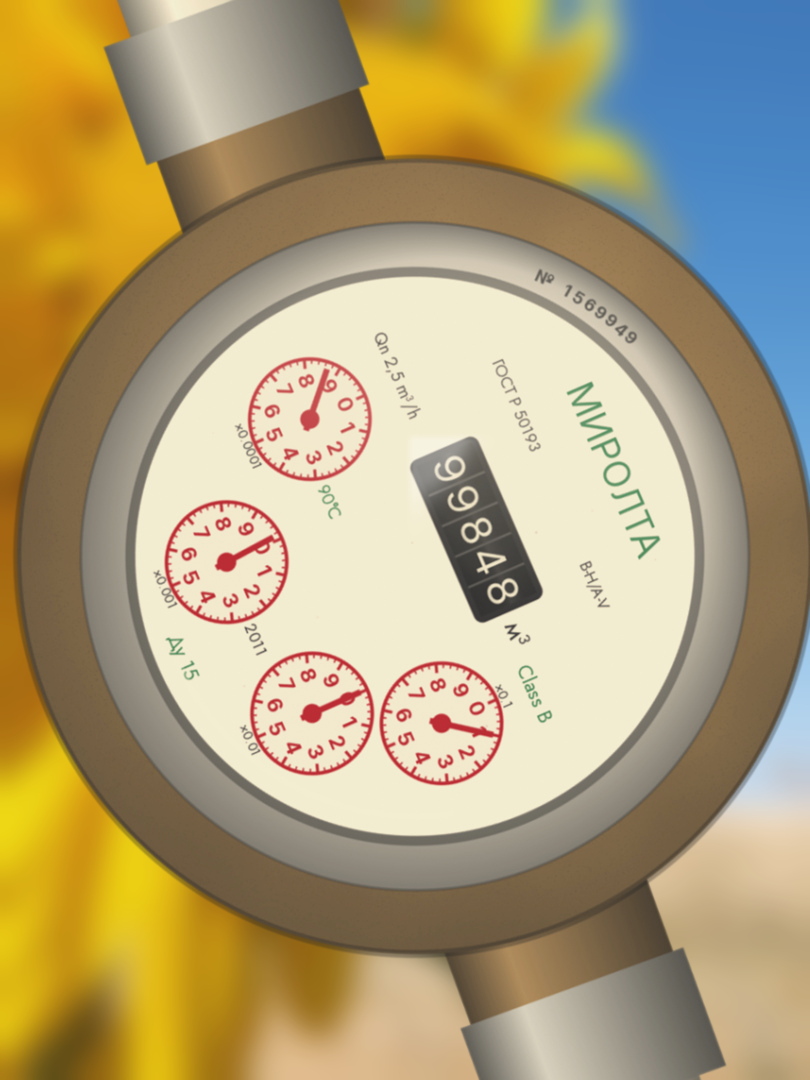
99848.0998 m³
